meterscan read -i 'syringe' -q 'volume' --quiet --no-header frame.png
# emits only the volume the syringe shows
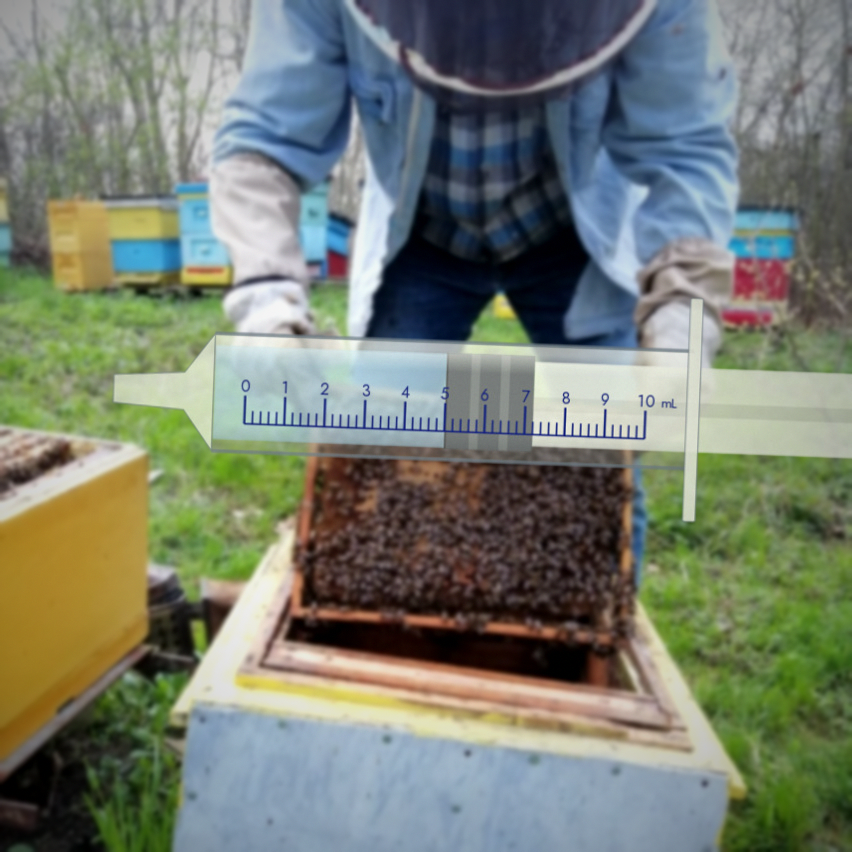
5 mL
